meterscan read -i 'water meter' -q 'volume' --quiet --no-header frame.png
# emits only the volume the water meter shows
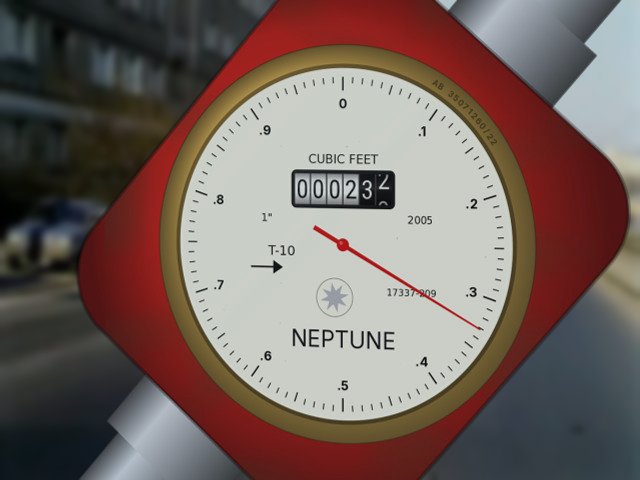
232.33 ft³
